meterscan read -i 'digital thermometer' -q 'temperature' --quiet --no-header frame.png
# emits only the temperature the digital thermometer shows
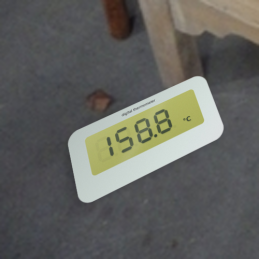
158.8 °C
